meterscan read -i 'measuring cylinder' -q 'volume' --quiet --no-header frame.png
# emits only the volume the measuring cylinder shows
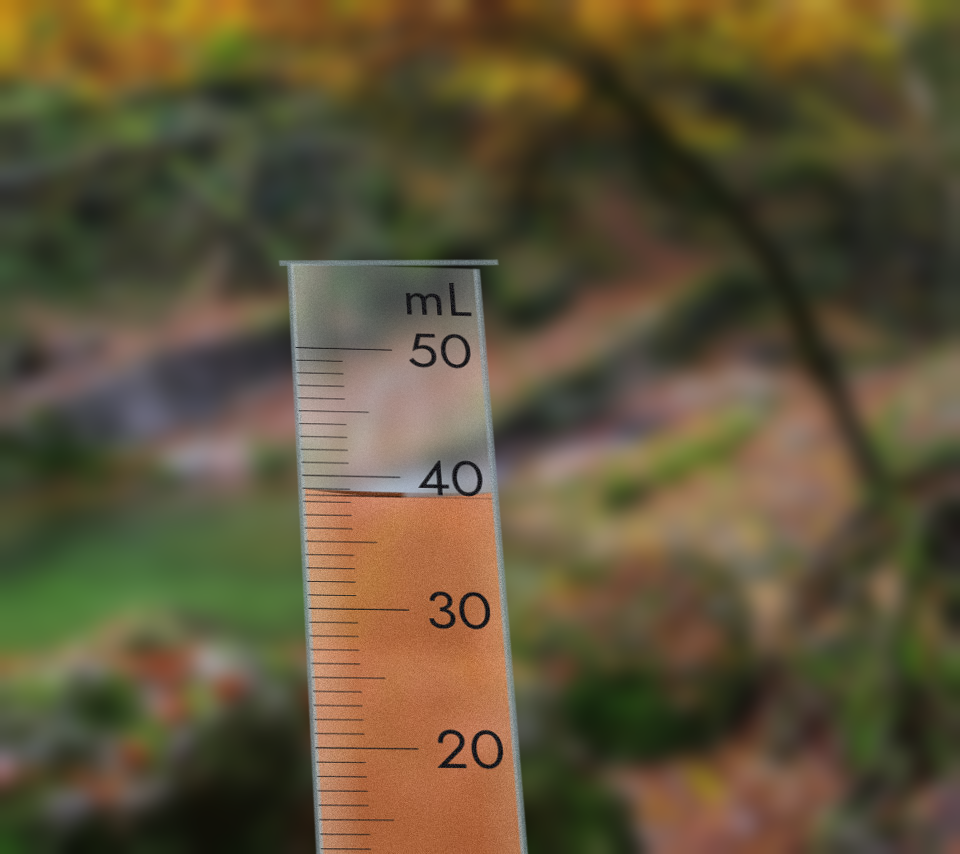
38.5 mL
